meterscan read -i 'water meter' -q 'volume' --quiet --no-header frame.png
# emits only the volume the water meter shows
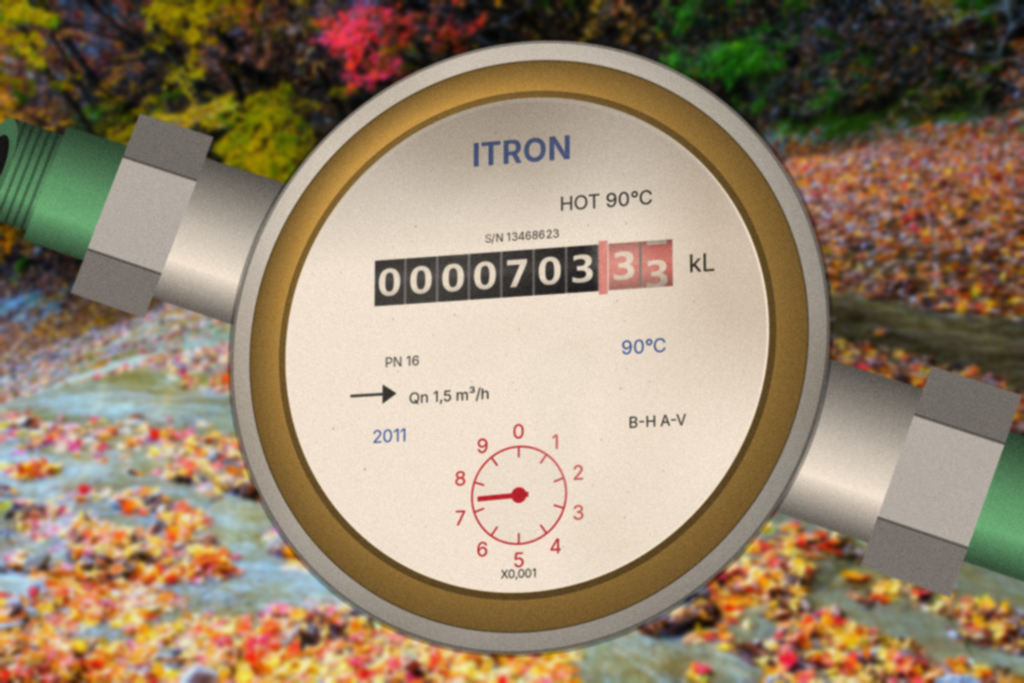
703.327 kL
